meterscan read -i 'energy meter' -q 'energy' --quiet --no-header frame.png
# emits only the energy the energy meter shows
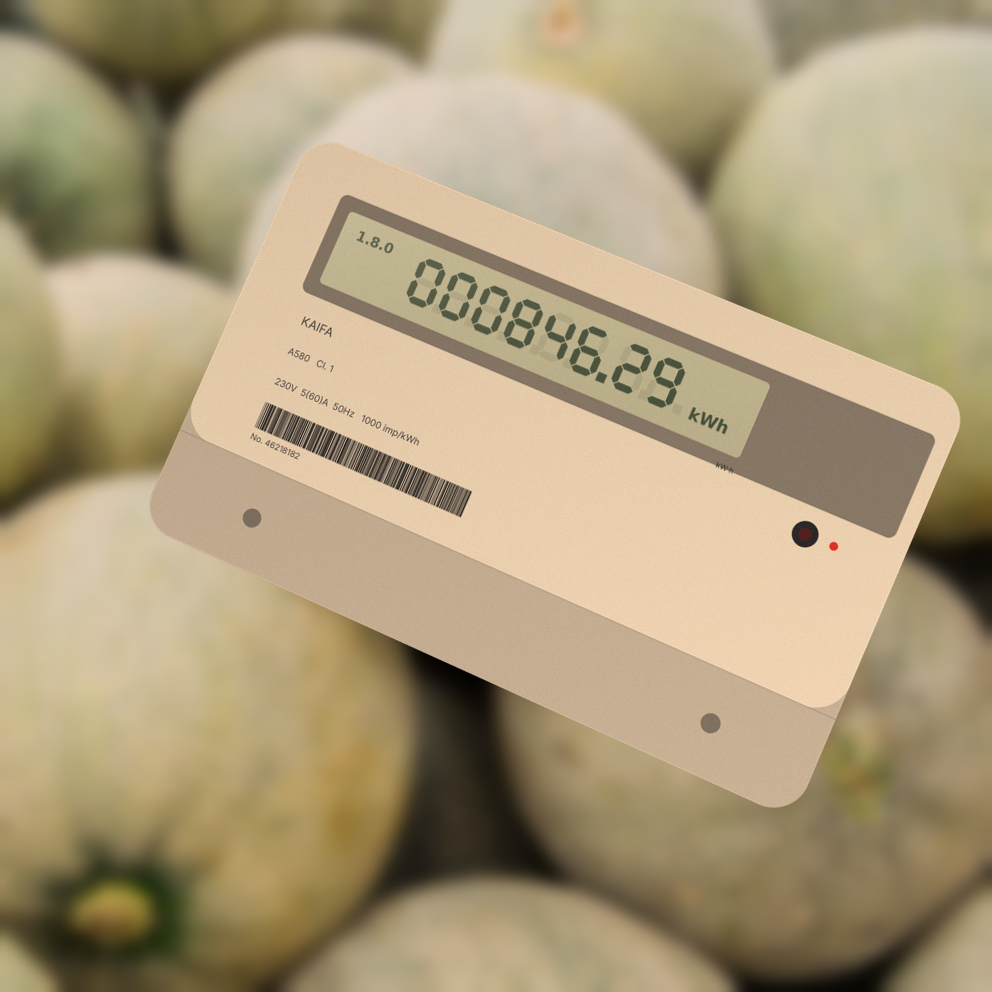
846.29 kWh
